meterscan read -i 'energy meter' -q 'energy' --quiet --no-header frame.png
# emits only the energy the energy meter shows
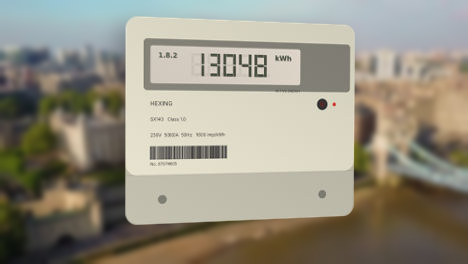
13048 kWh
